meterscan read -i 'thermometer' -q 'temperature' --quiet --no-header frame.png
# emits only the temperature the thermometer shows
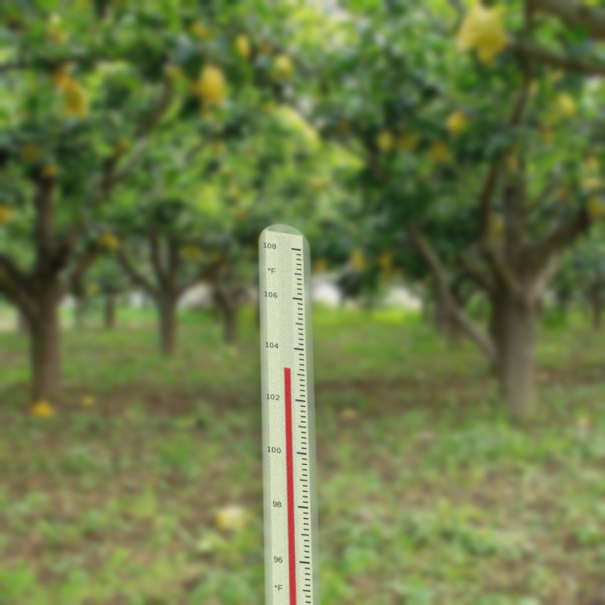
103.2 °F
